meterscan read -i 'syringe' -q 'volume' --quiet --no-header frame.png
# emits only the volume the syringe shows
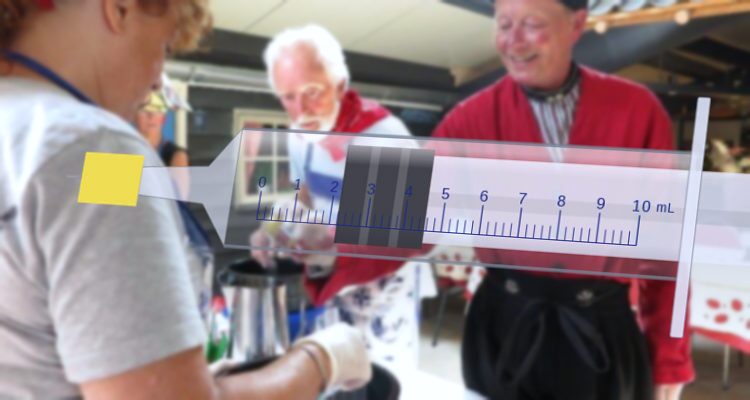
2.2 mL
